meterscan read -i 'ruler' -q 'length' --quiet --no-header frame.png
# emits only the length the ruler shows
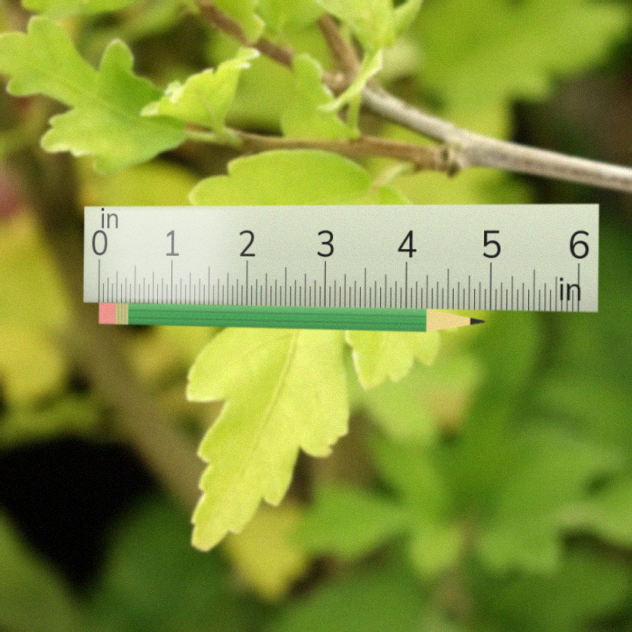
4.9375 in
